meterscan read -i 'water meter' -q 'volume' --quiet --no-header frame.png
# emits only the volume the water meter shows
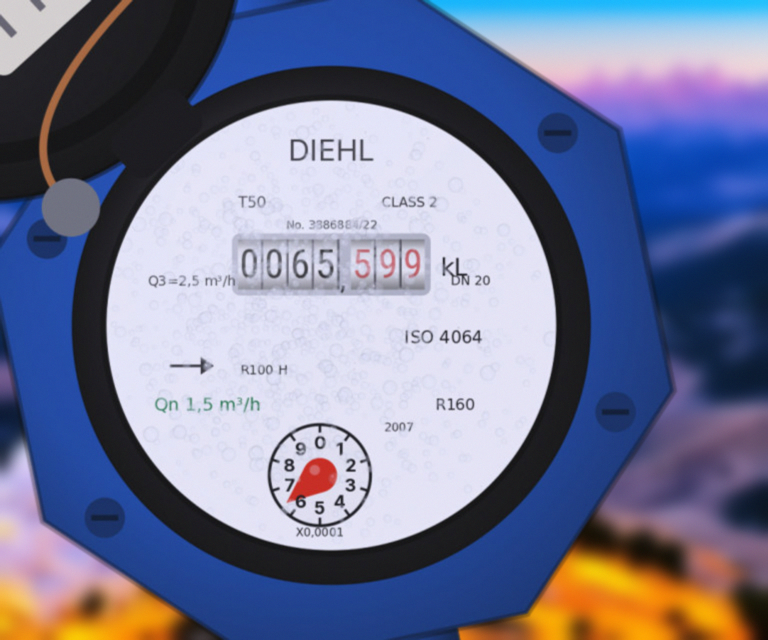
65.5996 kL
